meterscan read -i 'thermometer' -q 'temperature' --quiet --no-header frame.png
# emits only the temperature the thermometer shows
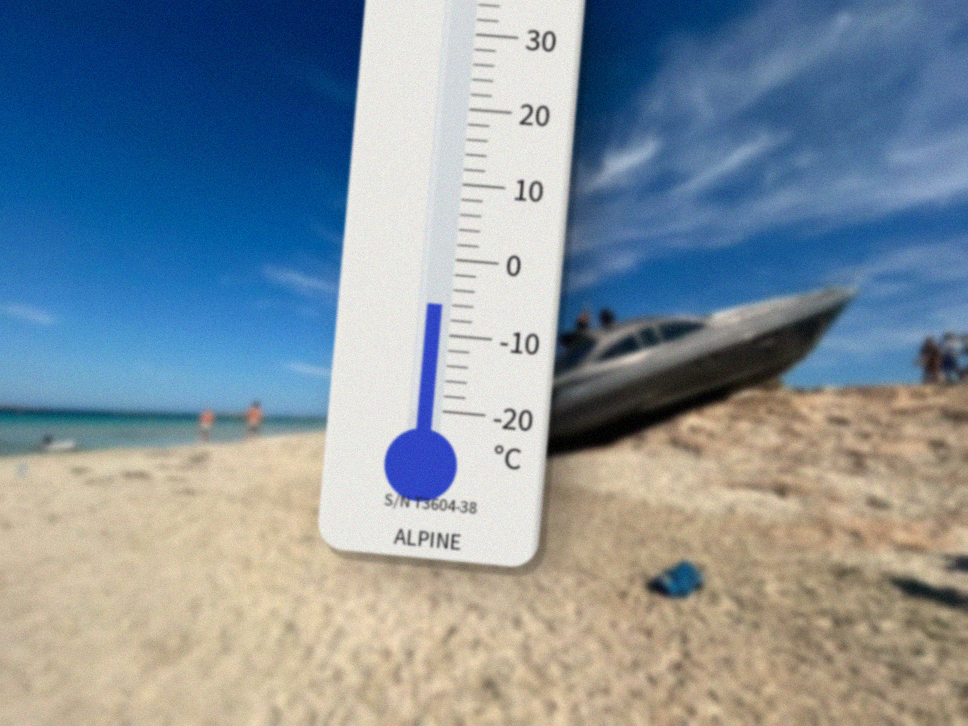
-6 °C
